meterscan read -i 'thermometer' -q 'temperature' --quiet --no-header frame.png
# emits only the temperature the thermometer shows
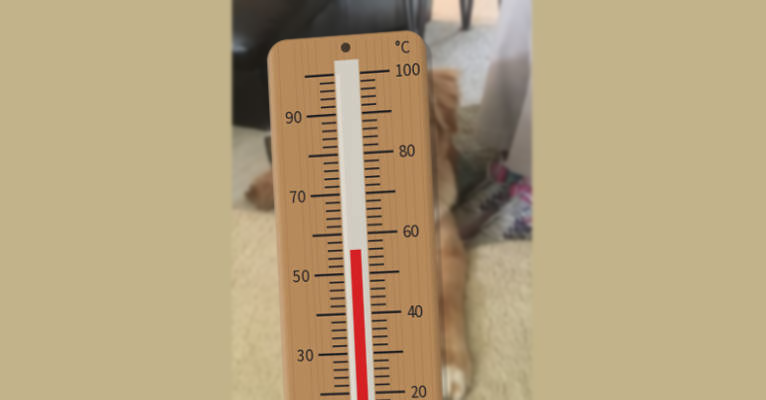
56 °C
